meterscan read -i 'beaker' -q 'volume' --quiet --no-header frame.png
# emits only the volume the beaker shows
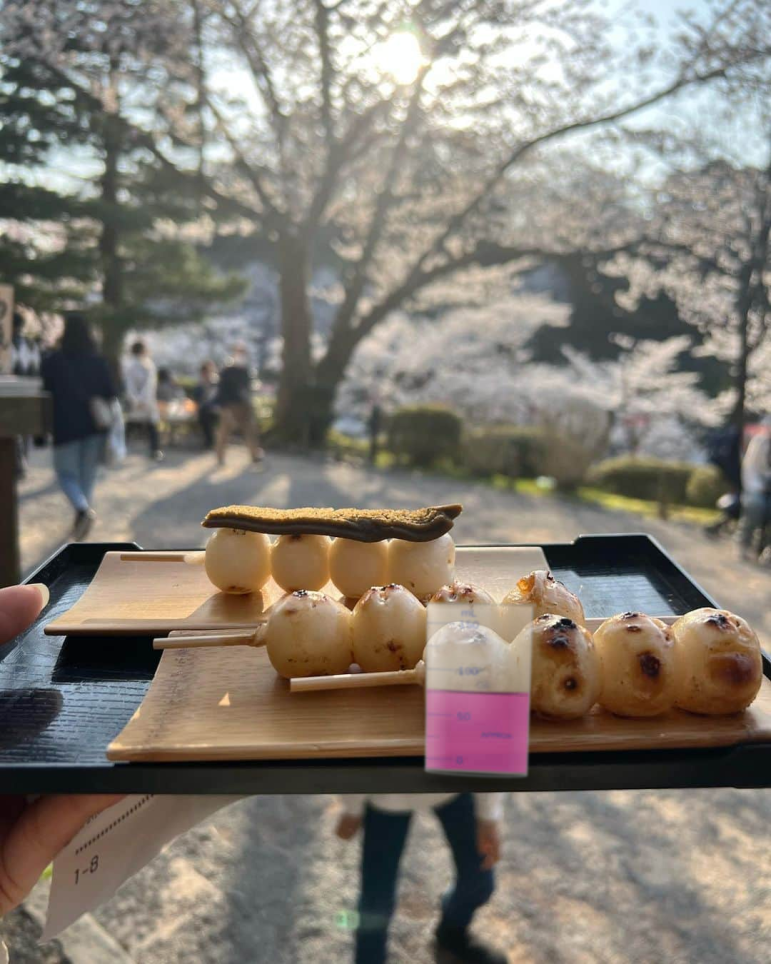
75 mL
